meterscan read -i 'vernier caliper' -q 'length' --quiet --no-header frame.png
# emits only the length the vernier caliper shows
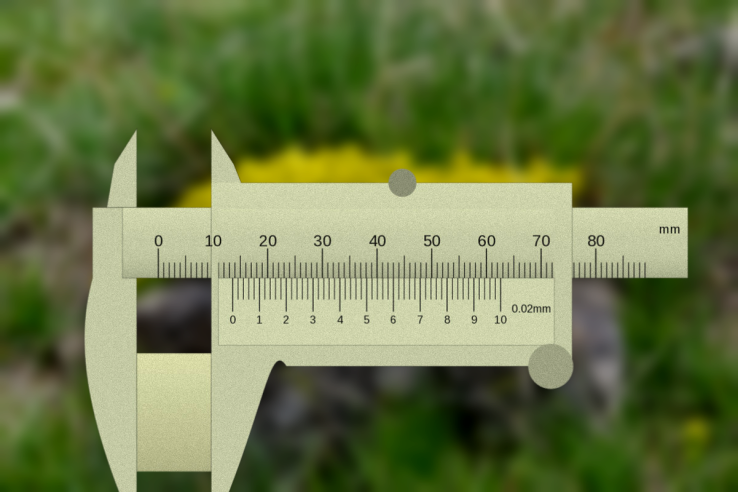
13.6 mm
